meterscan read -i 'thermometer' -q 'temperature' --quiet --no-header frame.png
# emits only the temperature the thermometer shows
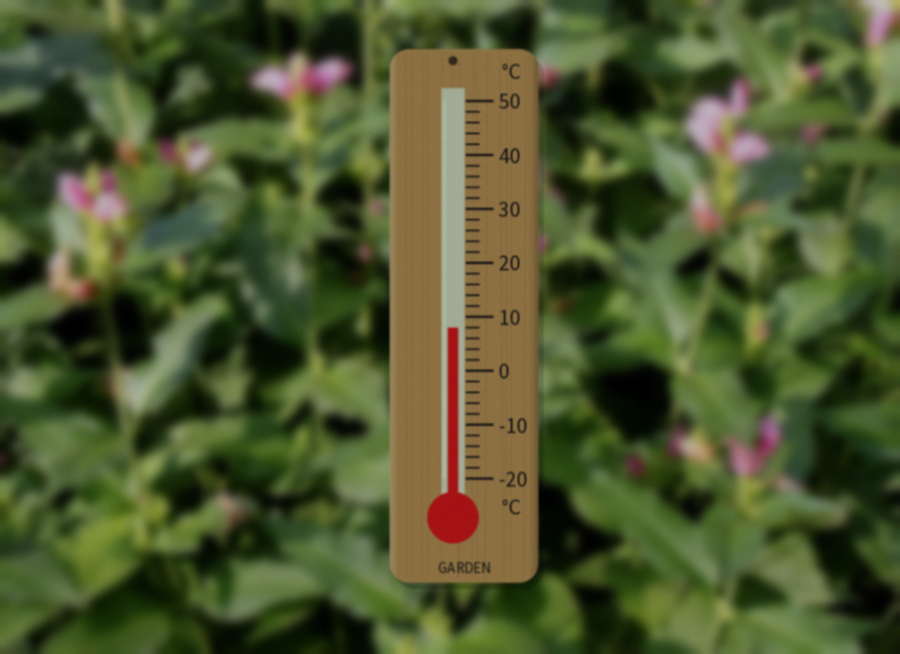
8 °C
